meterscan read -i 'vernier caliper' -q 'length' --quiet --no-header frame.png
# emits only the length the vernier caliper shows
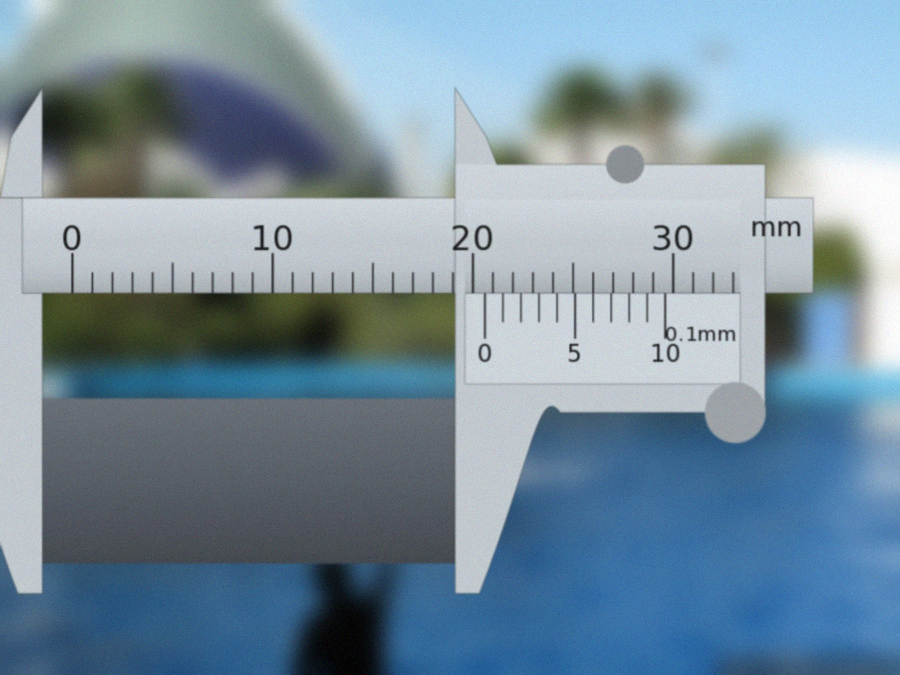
20.6 mm
